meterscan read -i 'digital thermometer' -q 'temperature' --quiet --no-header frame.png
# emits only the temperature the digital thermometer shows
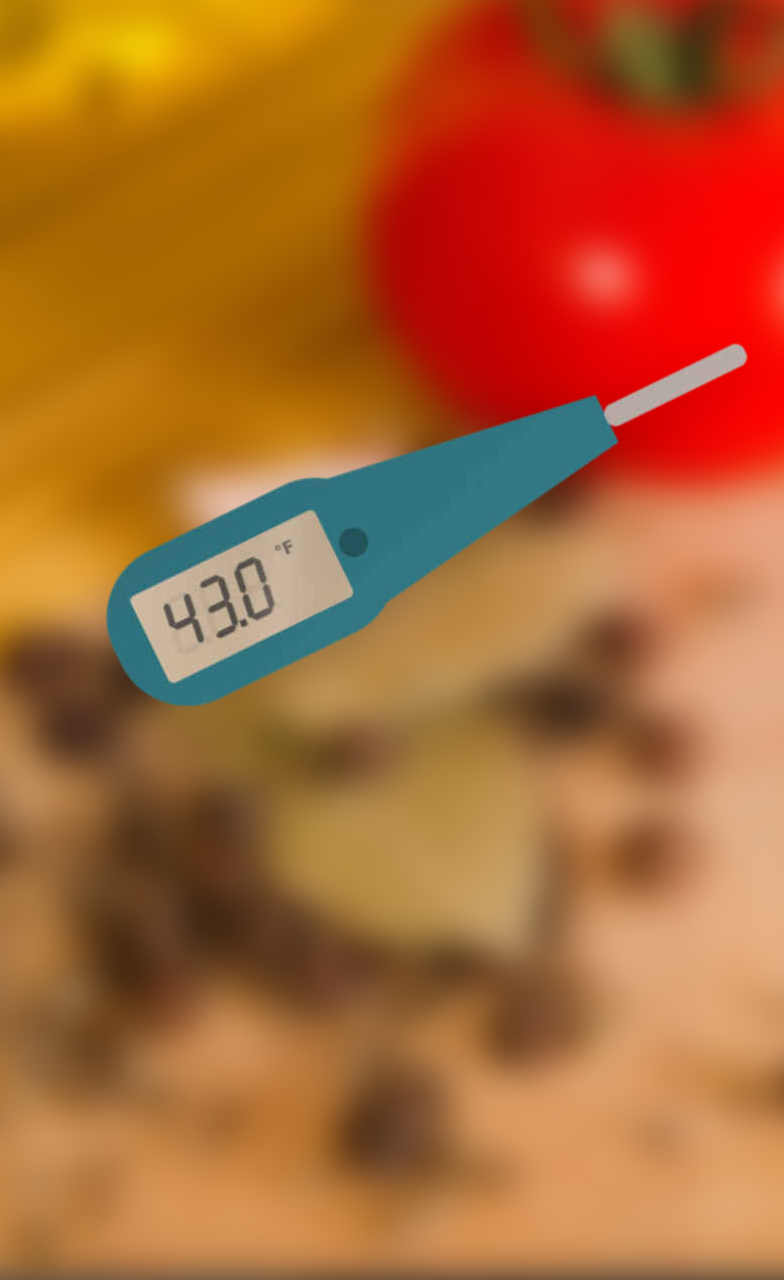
43.0 °F
